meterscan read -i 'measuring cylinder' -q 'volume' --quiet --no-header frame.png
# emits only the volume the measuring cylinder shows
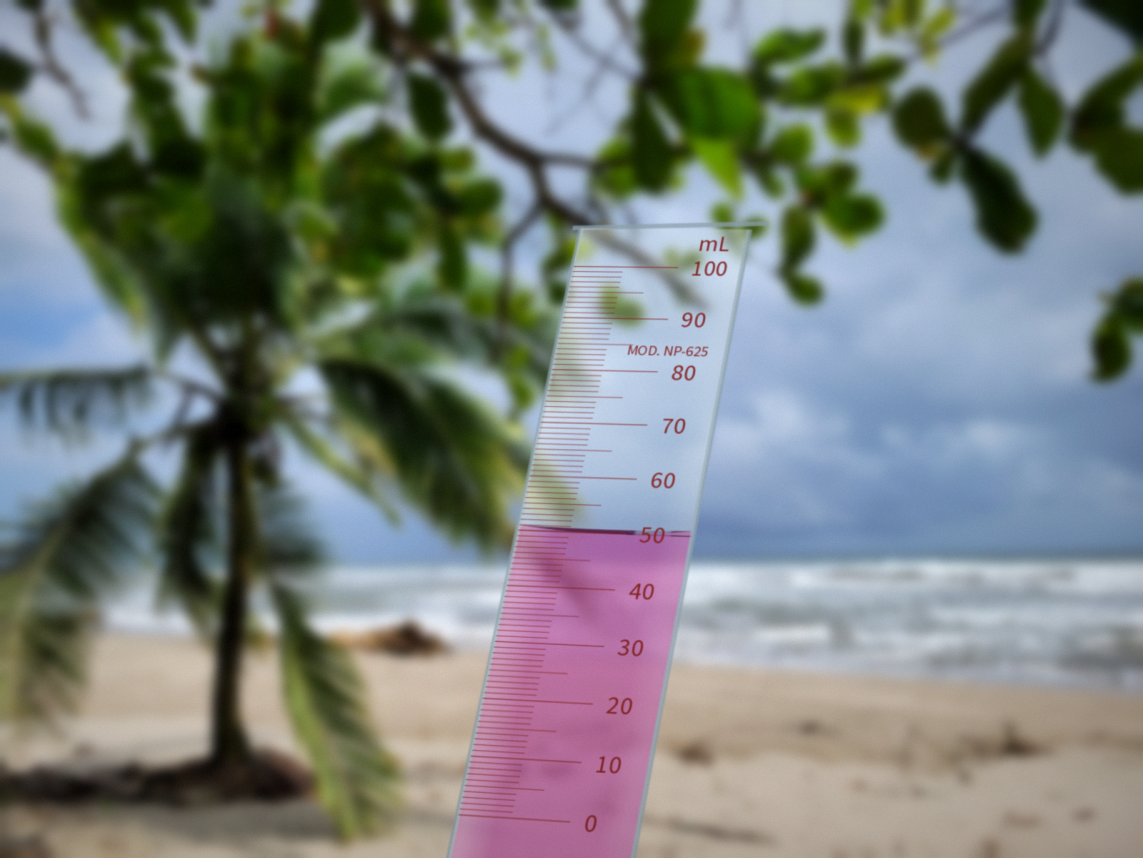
50 mL
